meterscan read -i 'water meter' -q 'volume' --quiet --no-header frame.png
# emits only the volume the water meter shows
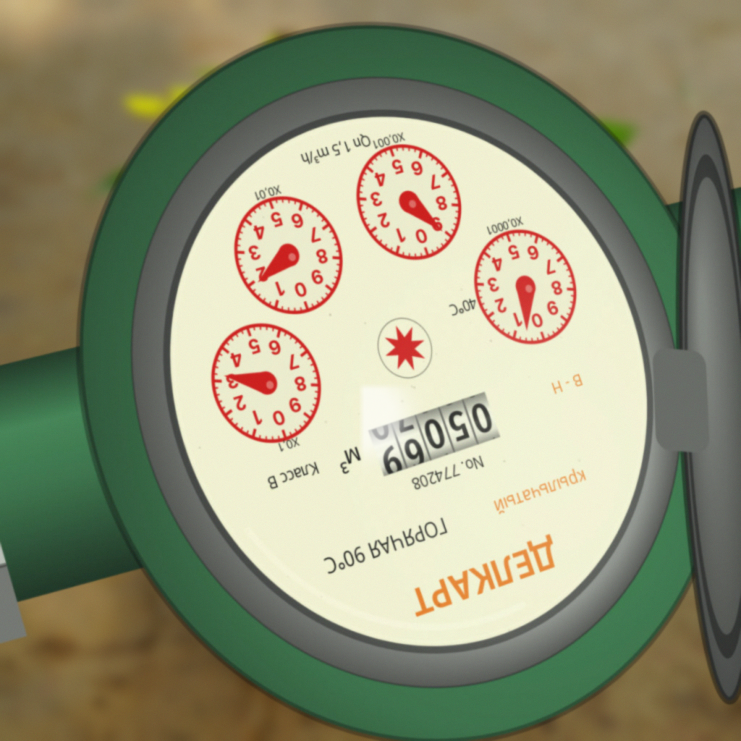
5069.3190 m³
